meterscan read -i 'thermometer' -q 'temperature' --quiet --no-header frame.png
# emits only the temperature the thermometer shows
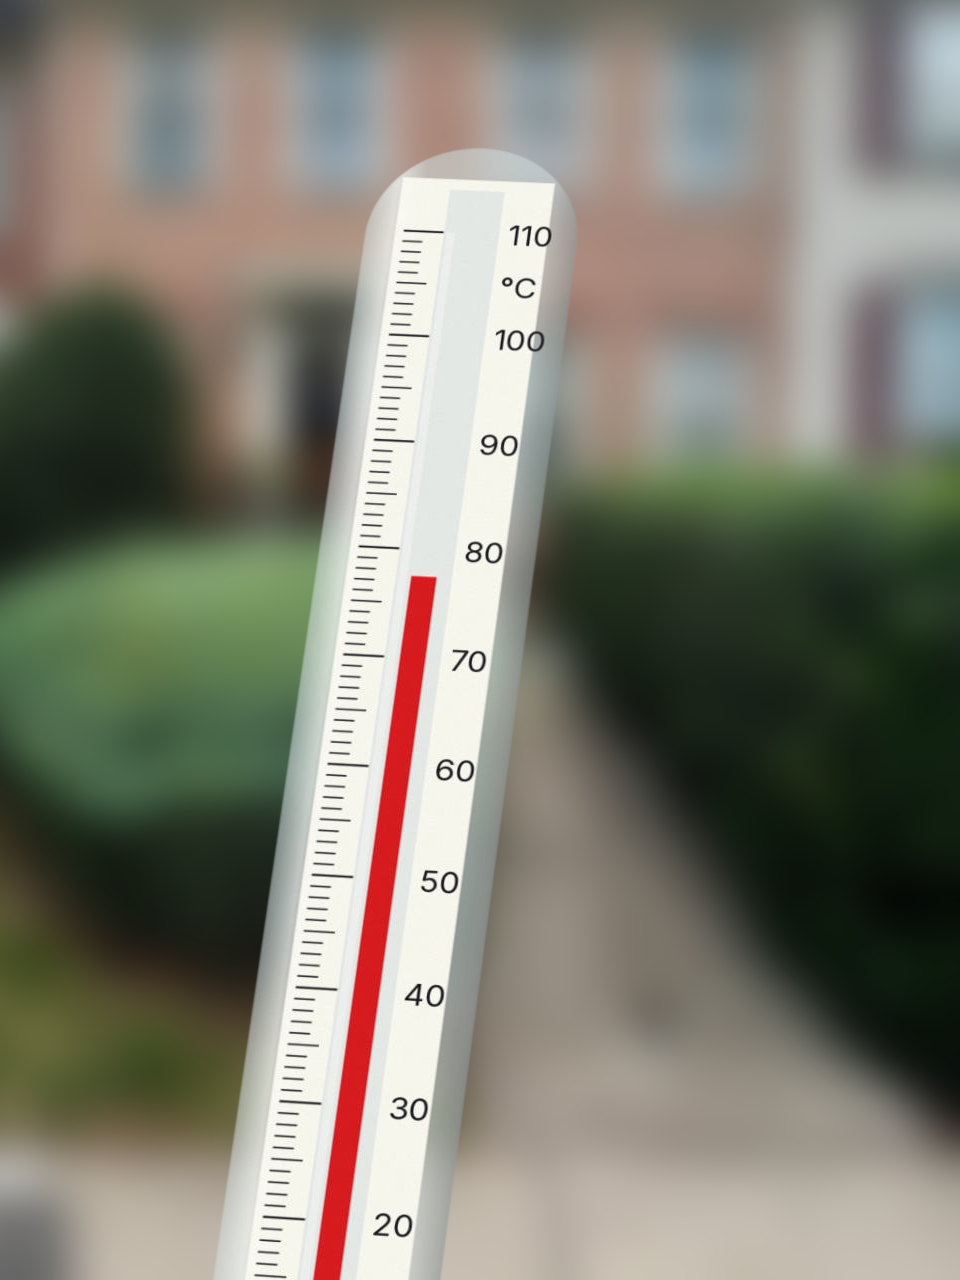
77.5 °C
